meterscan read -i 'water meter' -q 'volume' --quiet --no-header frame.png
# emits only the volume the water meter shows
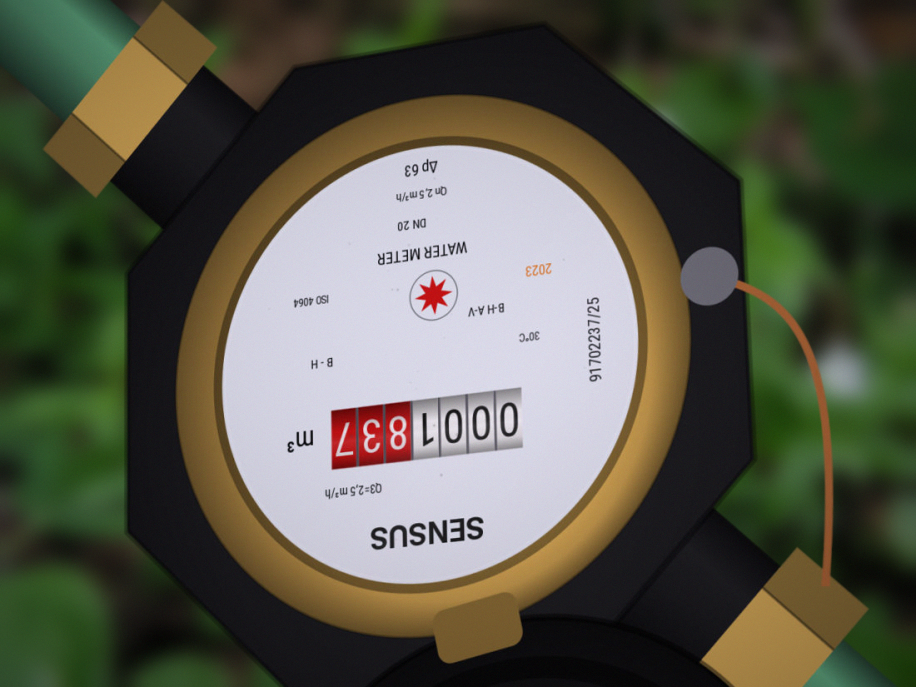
1.837 m³
